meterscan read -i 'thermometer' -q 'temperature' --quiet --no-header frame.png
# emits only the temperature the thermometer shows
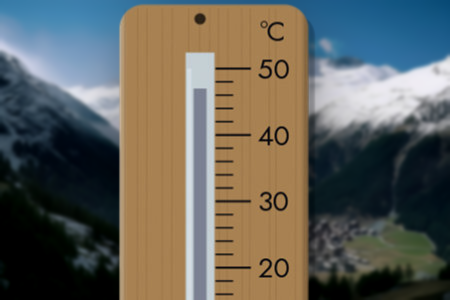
47 °C
